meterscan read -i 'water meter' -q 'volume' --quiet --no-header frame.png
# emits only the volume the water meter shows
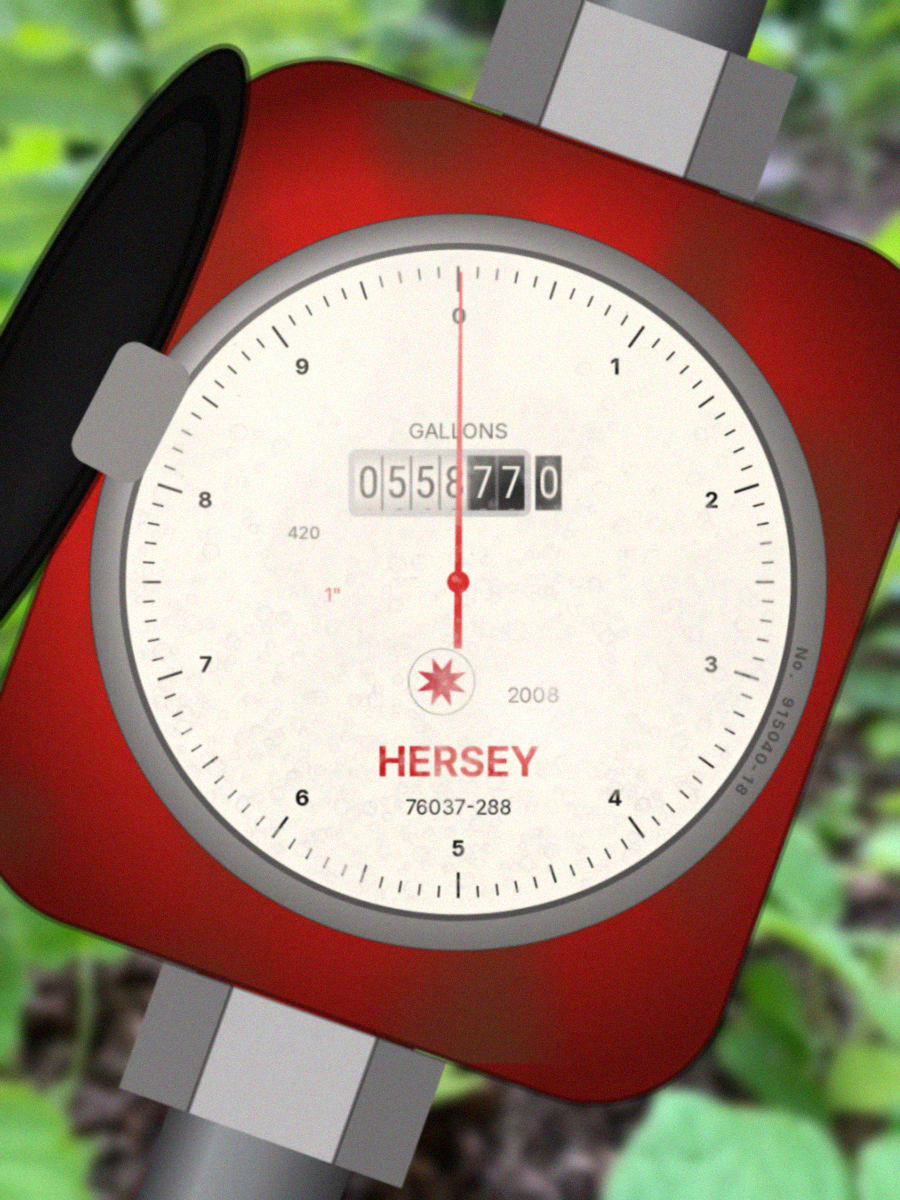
558770.0 gal
